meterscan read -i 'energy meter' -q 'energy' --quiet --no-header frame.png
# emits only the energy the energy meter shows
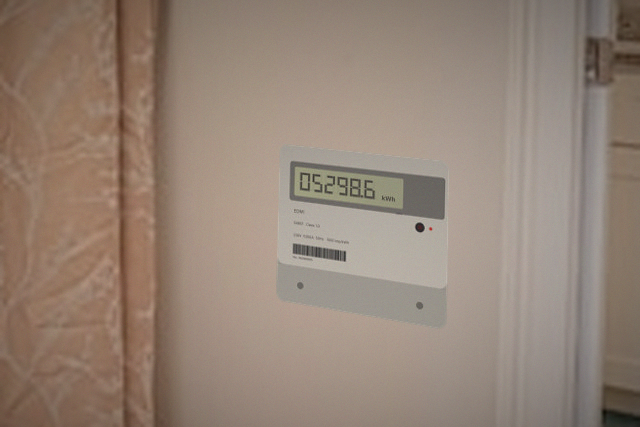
5298.6 kWh
